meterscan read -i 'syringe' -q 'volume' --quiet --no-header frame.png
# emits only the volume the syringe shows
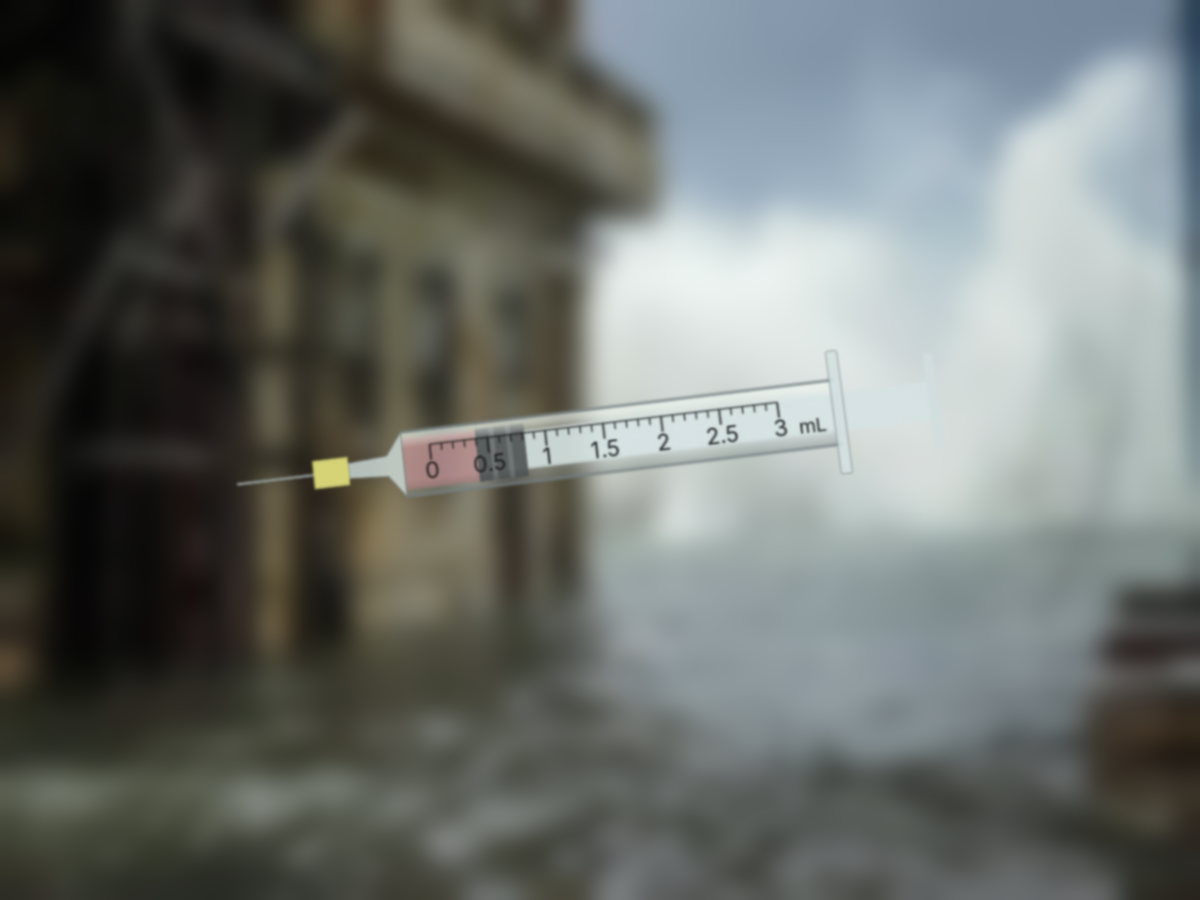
0.4 mL
